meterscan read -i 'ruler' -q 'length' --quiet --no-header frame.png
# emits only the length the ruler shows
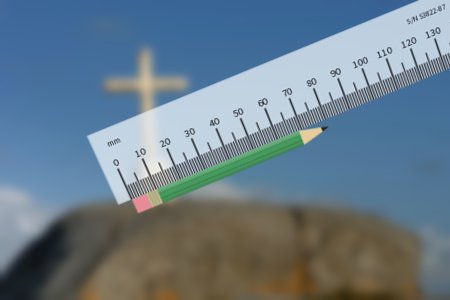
80 mm
